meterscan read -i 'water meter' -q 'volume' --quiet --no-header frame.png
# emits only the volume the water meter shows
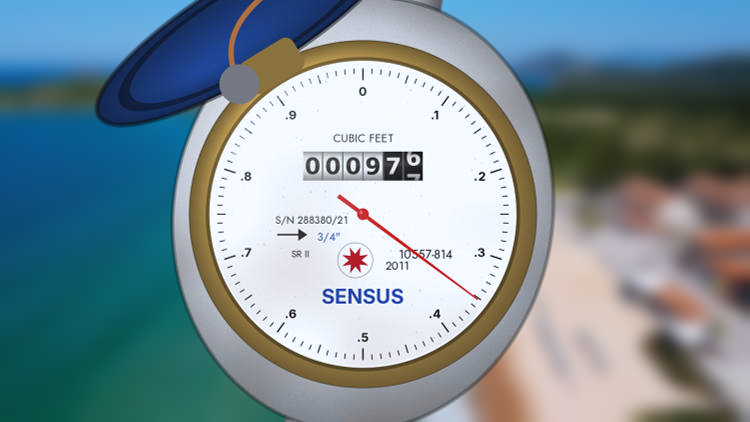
976.35 ft³
